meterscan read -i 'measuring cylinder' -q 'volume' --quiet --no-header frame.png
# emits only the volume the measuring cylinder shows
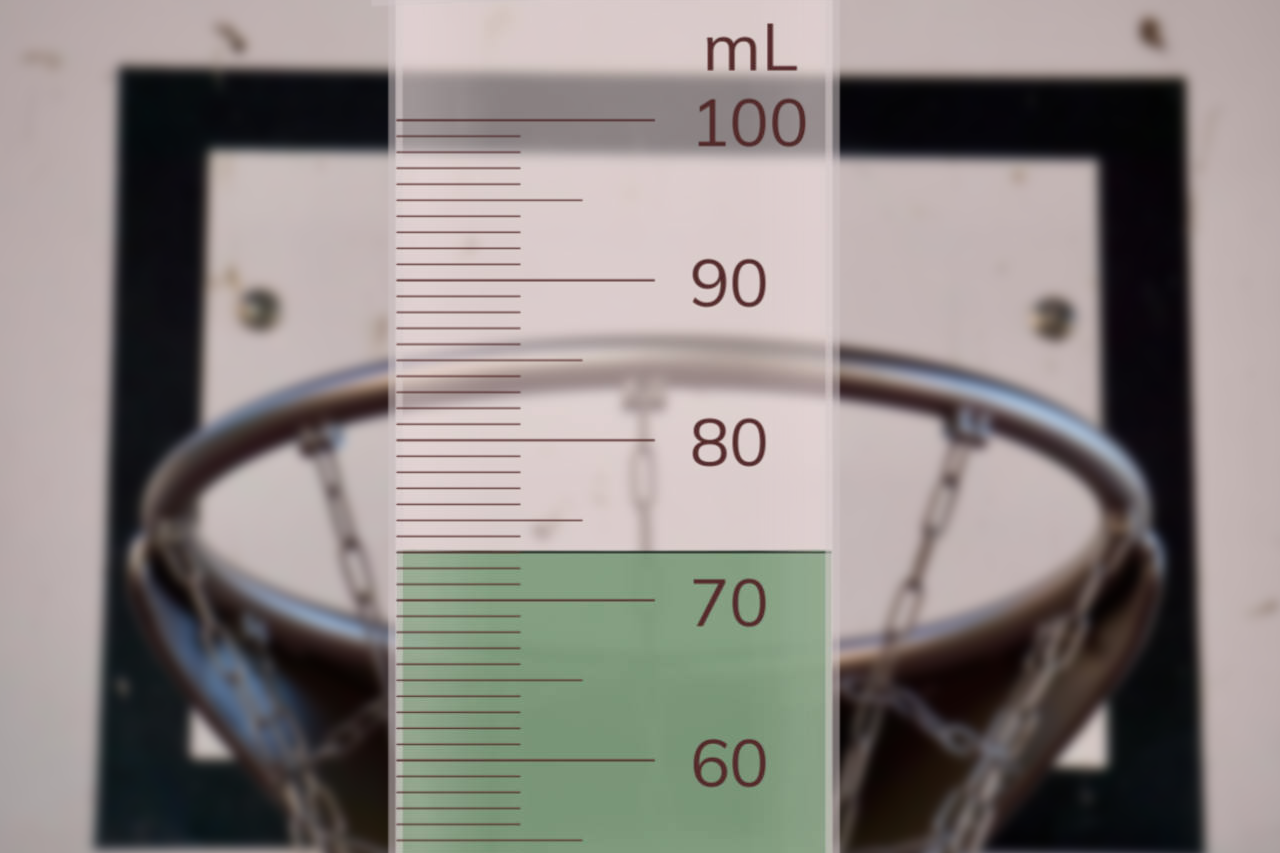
73 mL
